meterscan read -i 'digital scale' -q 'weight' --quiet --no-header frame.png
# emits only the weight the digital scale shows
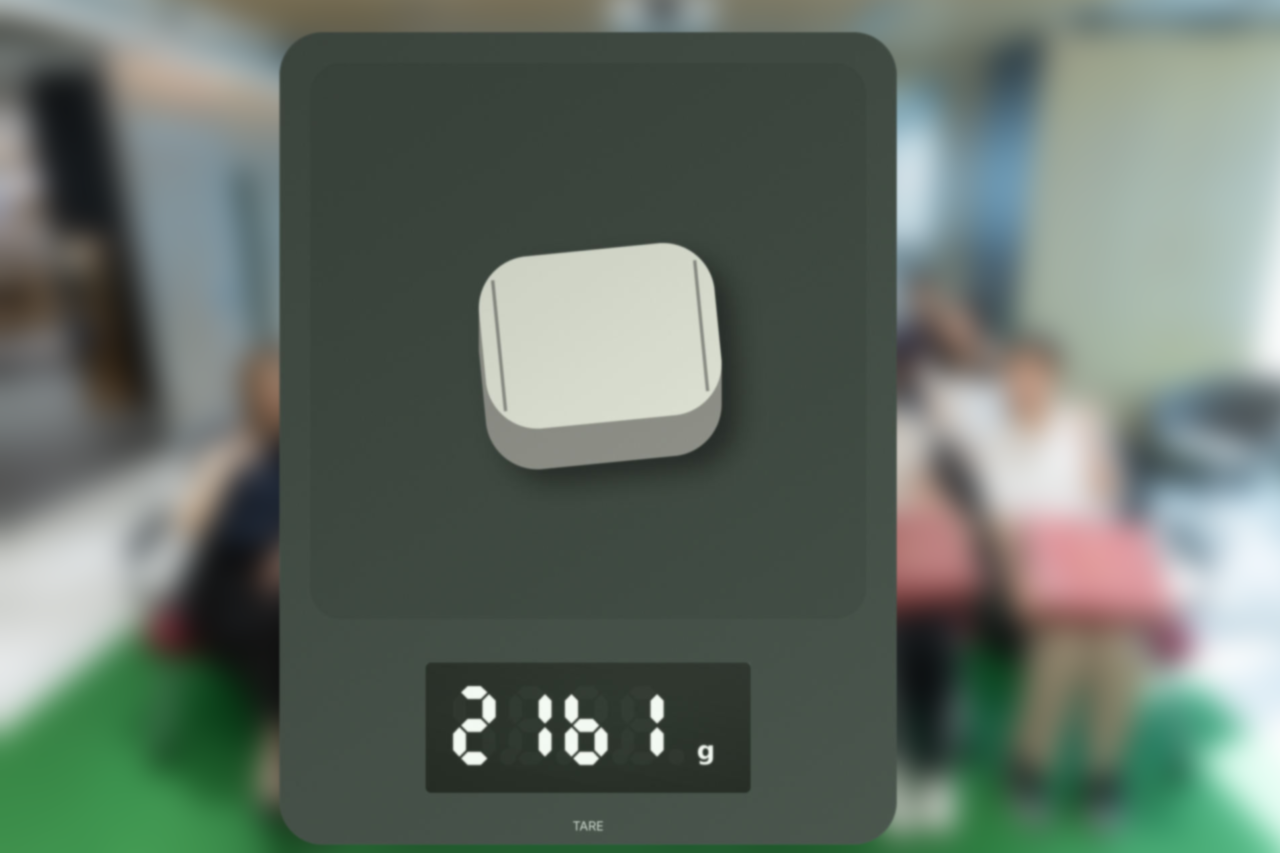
2161 g
